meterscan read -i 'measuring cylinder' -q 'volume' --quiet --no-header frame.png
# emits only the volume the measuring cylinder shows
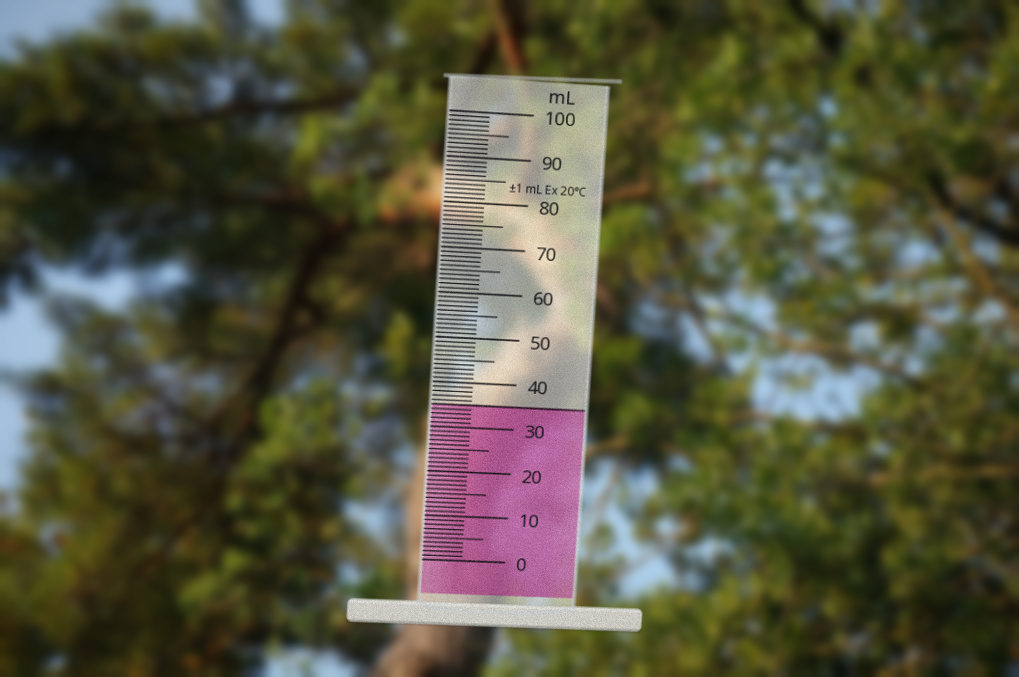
35 mL
